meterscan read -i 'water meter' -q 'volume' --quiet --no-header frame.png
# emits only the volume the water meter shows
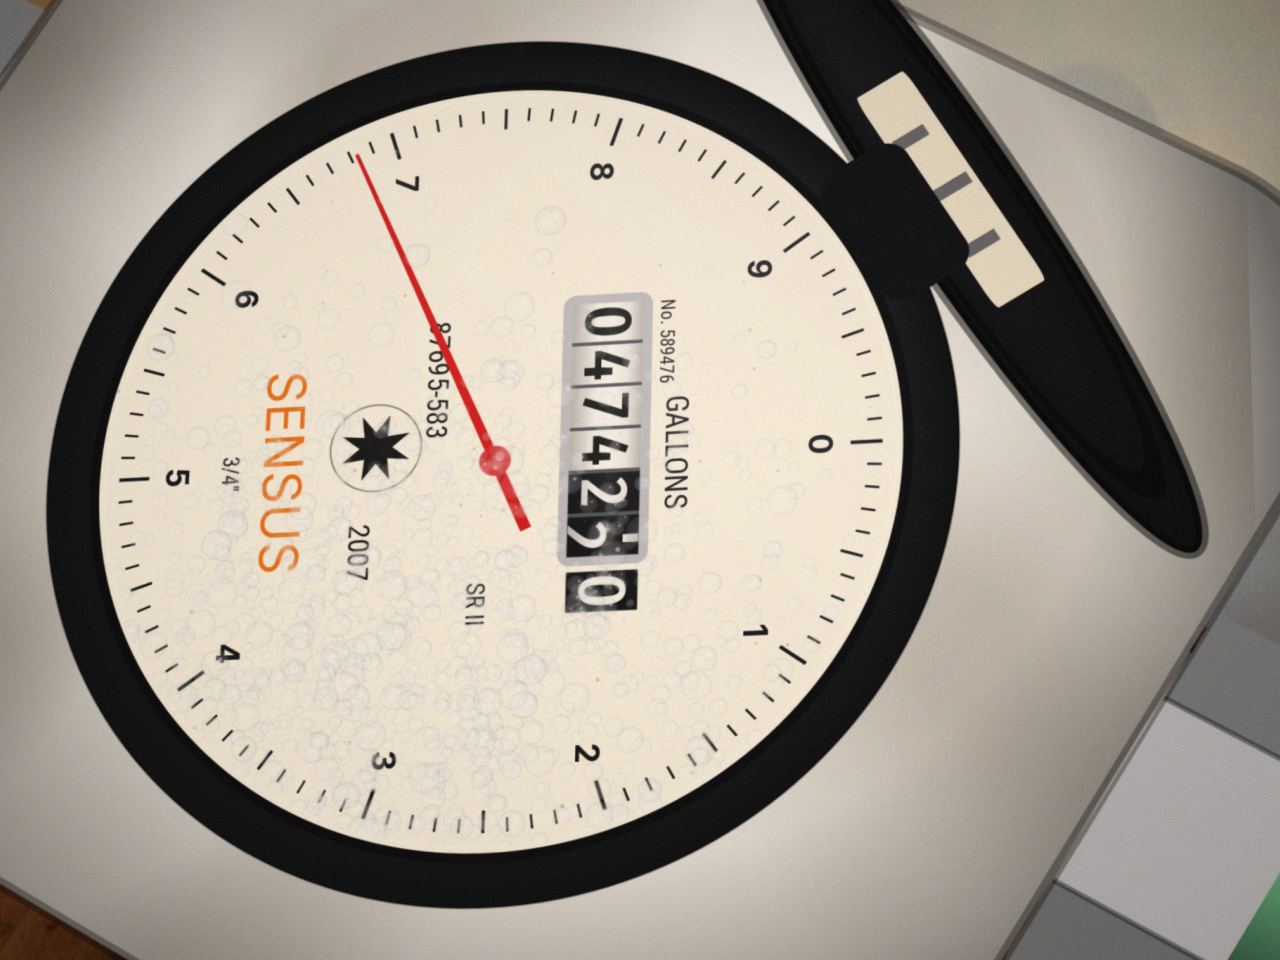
474216.8 gal
